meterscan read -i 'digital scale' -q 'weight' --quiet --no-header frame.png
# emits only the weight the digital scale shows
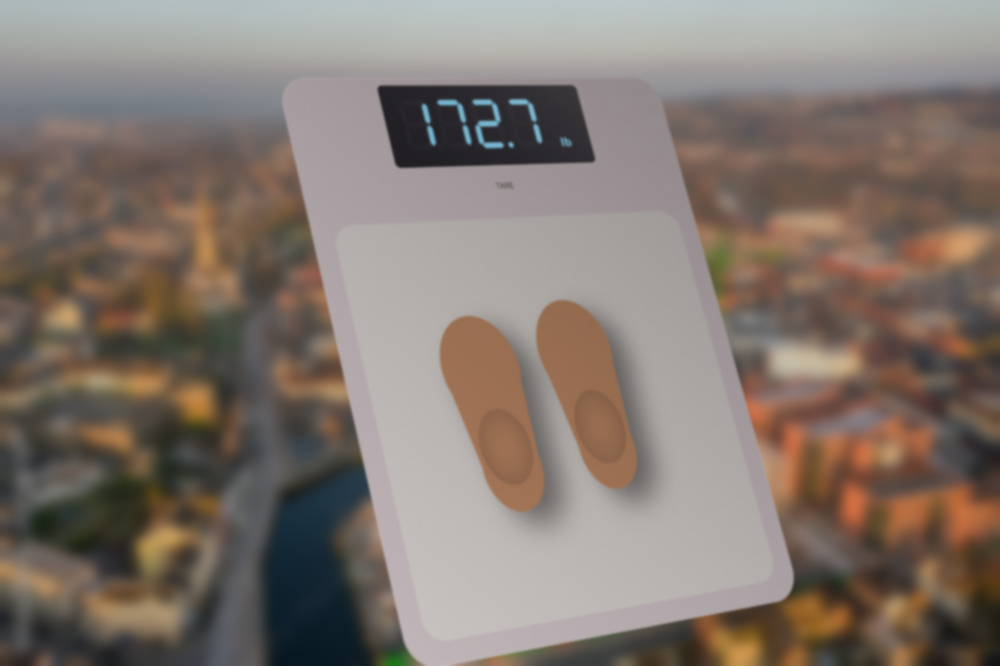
172.7 lb
